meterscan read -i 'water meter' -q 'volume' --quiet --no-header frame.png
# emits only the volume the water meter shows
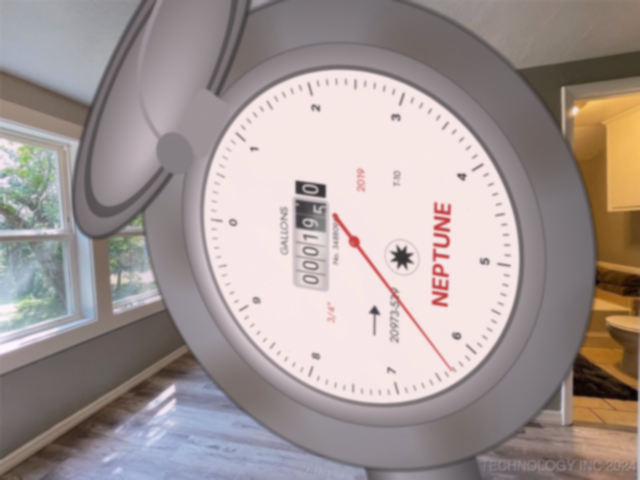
1946.3 gal
